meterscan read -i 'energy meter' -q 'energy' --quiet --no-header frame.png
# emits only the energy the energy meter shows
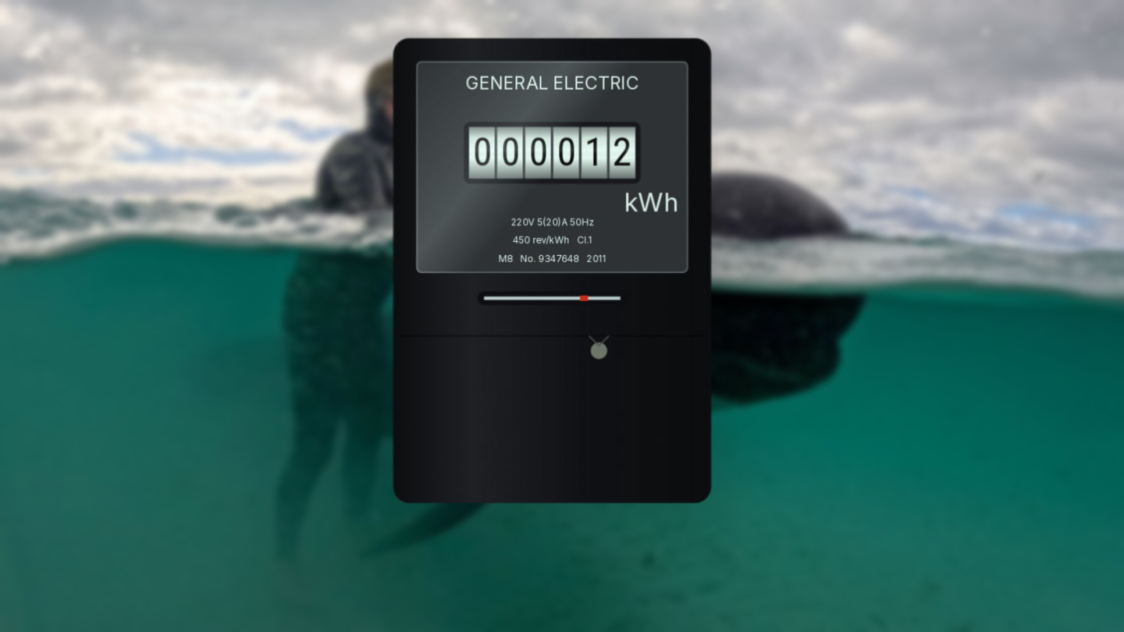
12 kWh
